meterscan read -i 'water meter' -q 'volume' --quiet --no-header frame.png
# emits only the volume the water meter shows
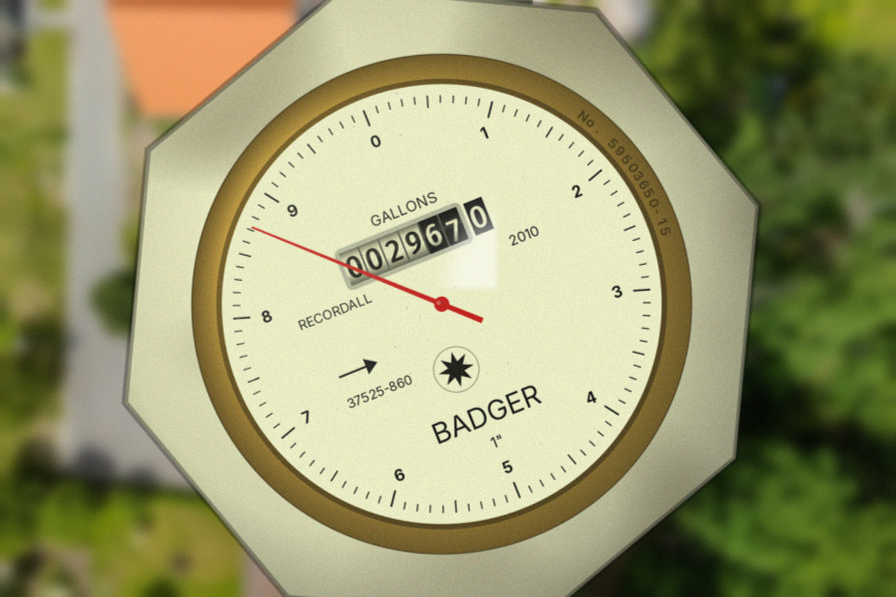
29668.7 gal
